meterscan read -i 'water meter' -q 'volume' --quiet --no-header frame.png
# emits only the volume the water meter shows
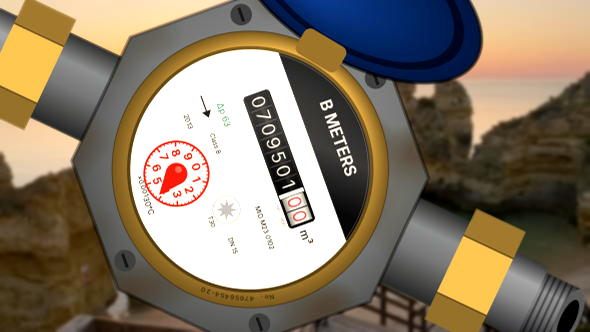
709501.004 m³
